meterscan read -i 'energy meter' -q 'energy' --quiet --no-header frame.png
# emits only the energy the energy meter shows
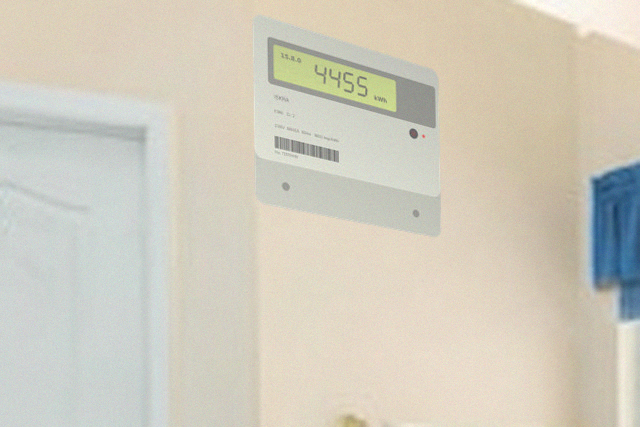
4455 kWh
